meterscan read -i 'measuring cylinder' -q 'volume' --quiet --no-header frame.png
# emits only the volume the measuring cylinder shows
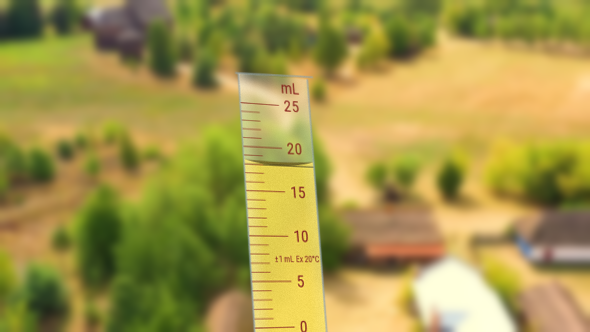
18 mL
